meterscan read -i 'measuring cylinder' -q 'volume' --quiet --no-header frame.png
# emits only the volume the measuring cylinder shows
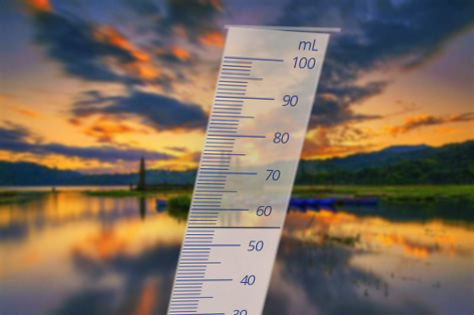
55 mL
